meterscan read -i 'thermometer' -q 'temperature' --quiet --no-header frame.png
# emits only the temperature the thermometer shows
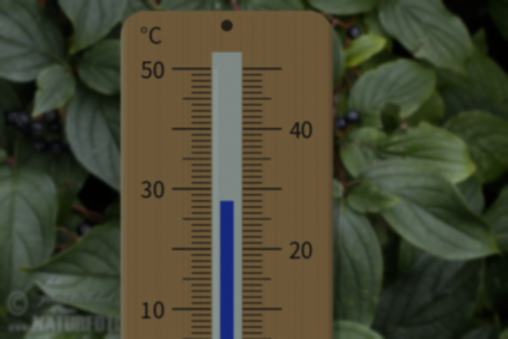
28 °C
